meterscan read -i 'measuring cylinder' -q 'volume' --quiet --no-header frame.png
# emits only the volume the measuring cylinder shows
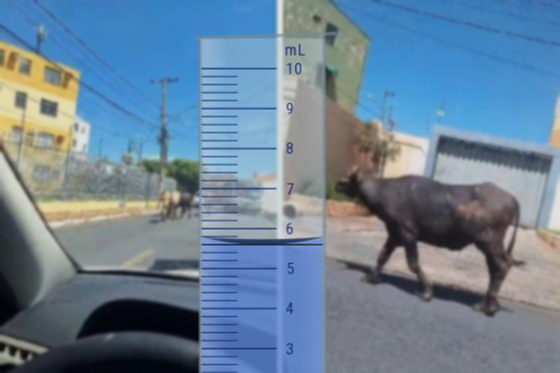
5.6 mL
